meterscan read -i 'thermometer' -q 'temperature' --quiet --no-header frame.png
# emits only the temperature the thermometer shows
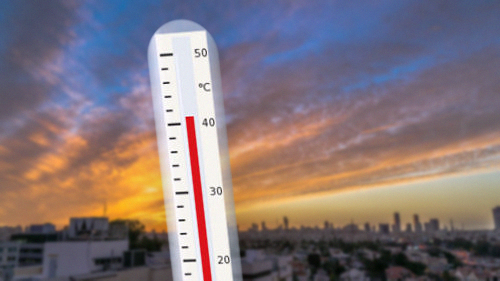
41 °C
